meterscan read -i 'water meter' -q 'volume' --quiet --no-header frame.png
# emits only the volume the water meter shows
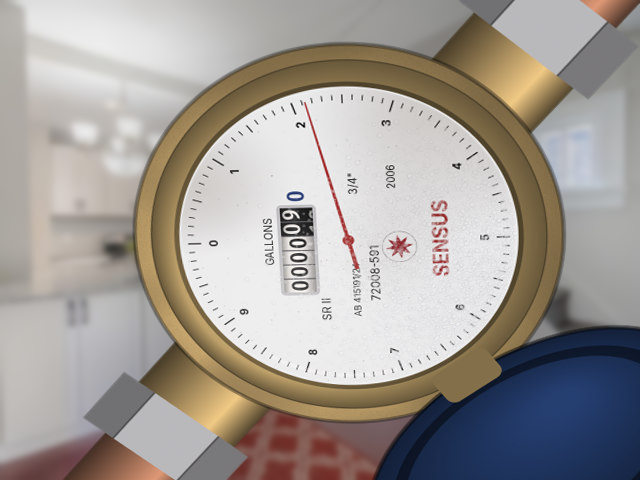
92.1 gal
